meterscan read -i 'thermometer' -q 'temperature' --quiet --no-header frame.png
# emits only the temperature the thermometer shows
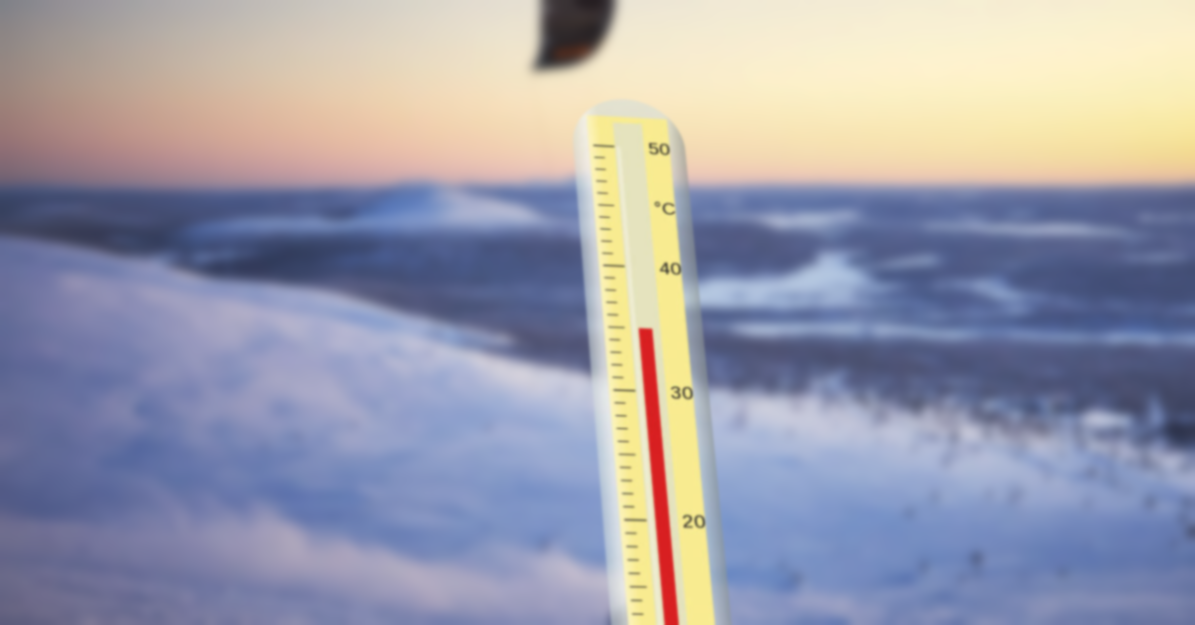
35 °C
